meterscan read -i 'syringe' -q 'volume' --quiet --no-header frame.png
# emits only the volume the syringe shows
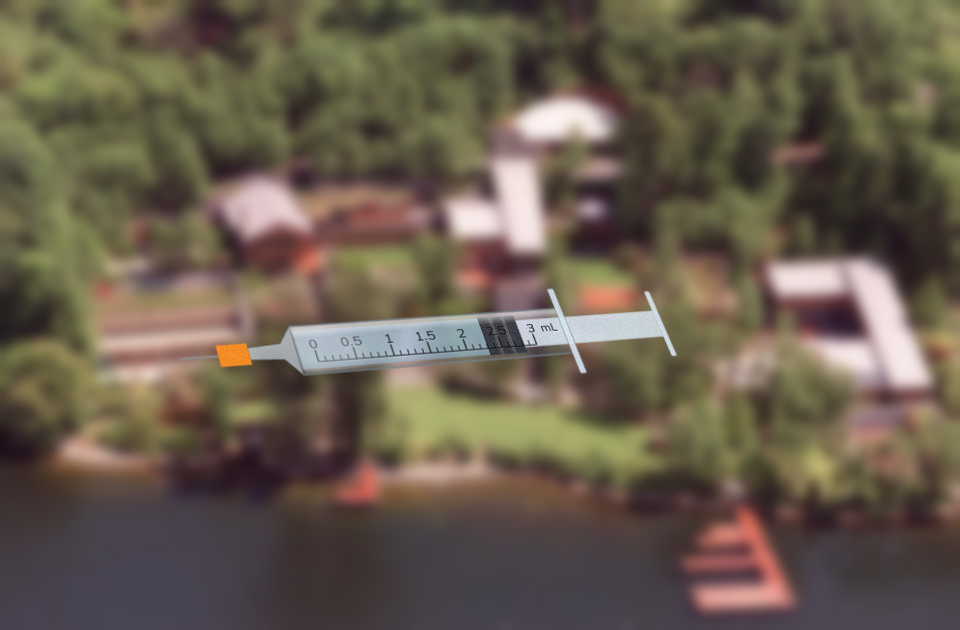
2.3 mL
